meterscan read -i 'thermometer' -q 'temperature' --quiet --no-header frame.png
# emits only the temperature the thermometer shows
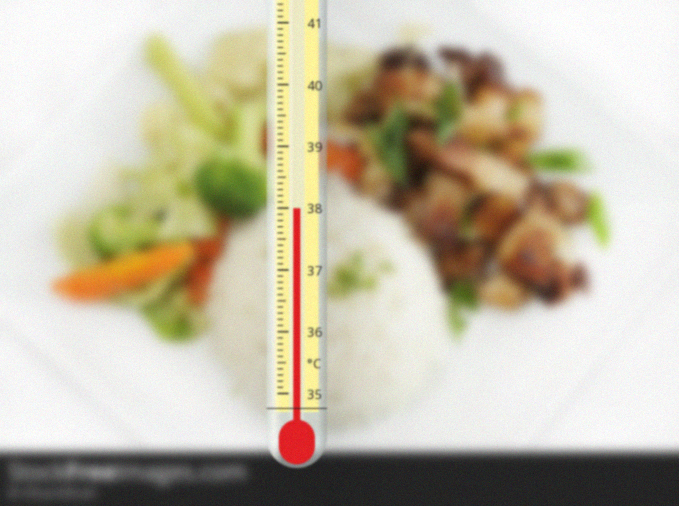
38 °C
